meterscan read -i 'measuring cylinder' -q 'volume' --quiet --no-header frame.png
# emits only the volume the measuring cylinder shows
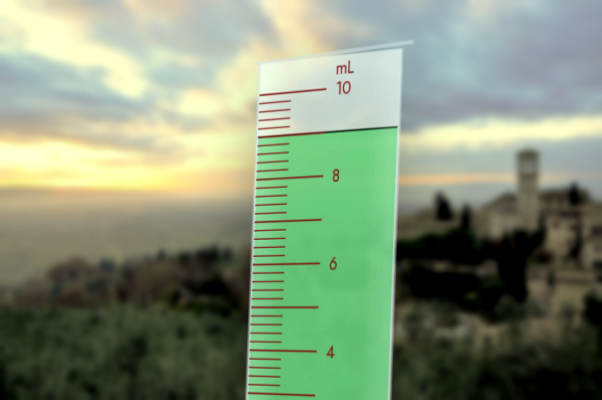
9 mL
